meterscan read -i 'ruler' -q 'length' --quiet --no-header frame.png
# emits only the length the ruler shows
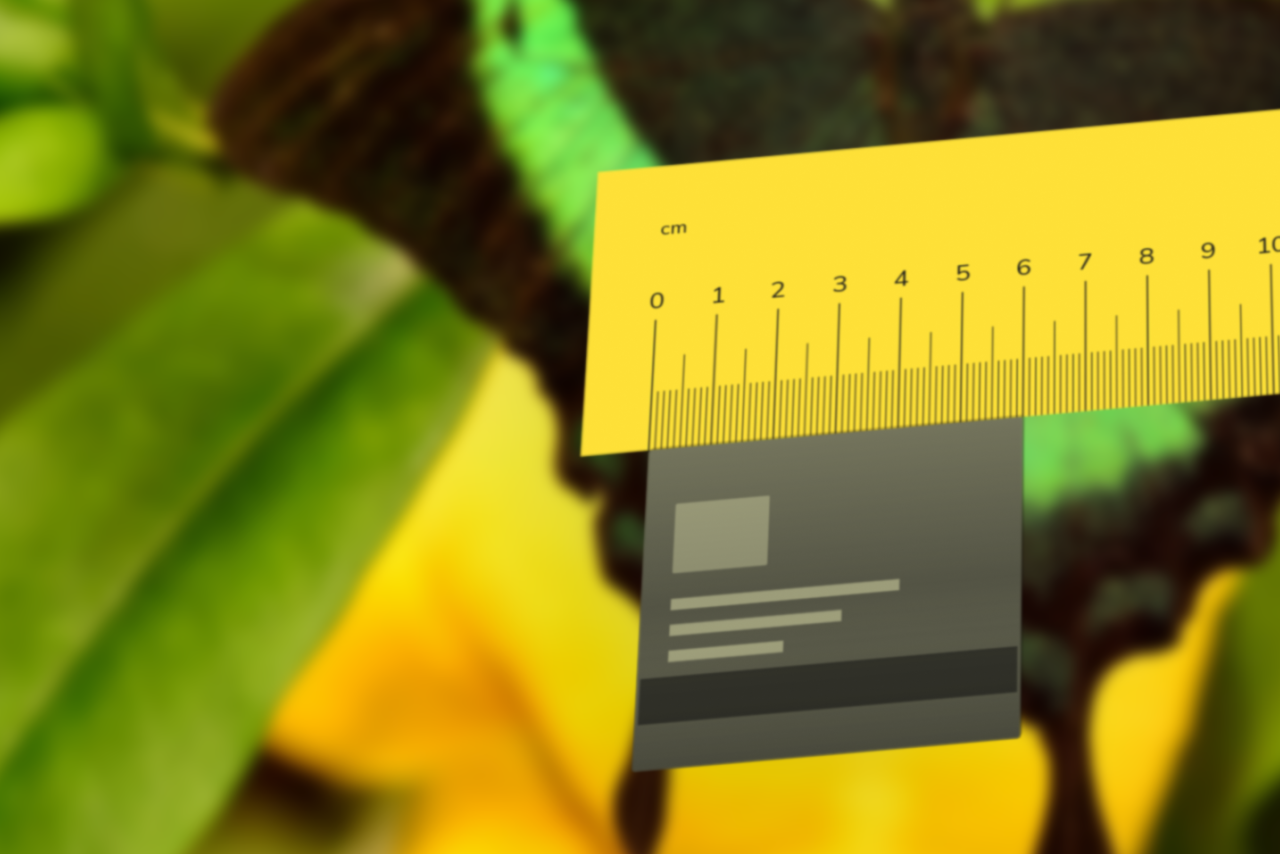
6 cm
